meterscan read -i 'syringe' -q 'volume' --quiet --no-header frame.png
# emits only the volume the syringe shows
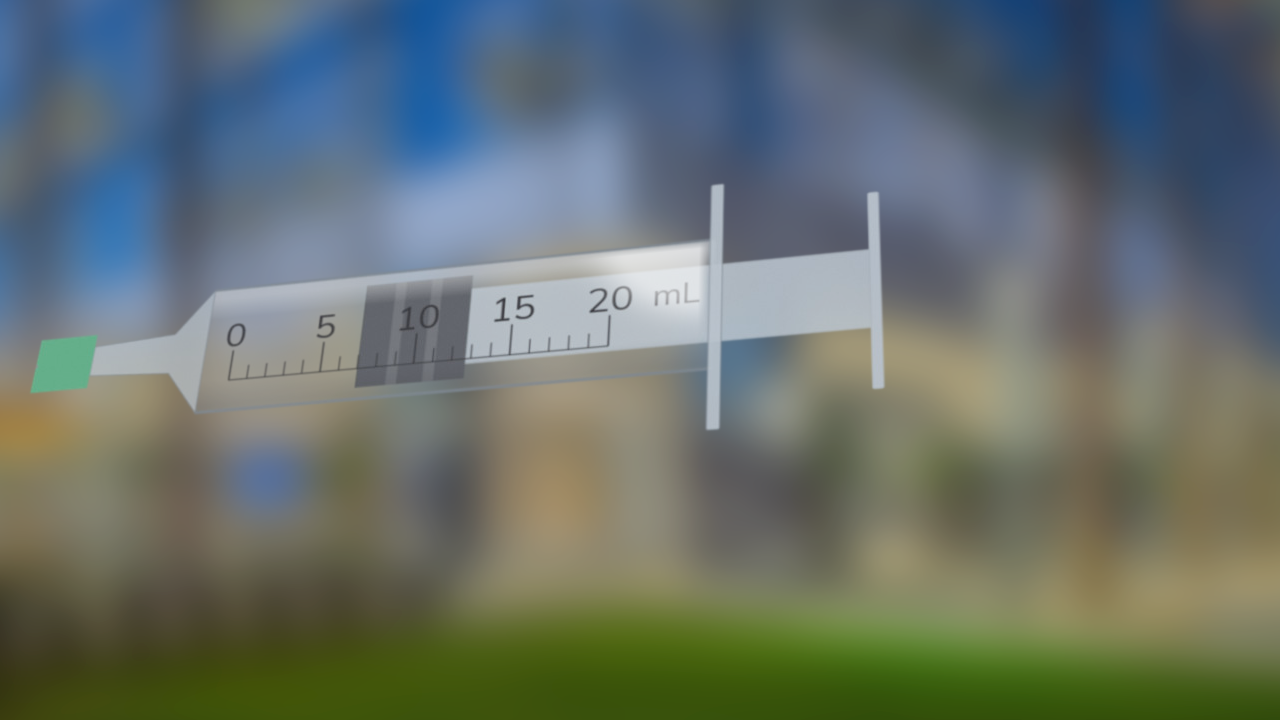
7 mL
